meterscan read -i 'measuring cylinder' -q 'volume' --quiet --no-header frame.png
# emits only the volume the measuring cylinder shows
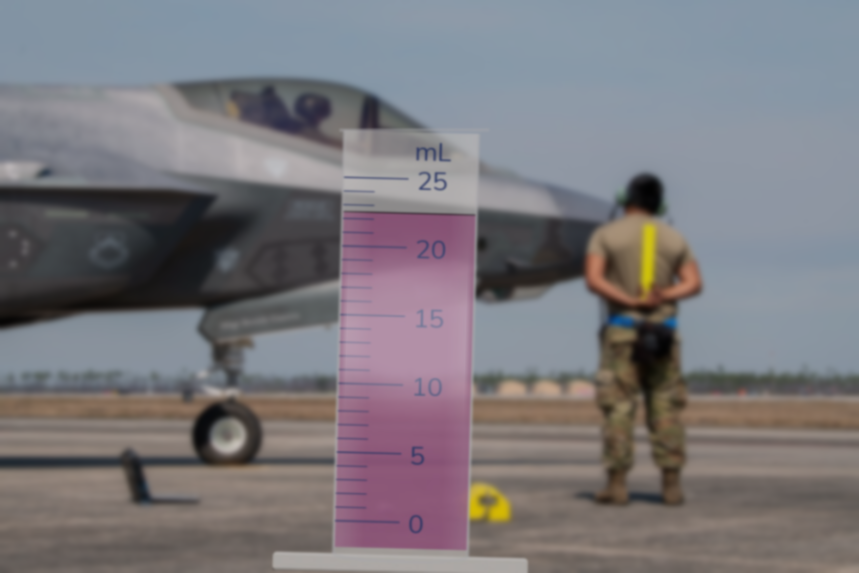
22.5 mL
